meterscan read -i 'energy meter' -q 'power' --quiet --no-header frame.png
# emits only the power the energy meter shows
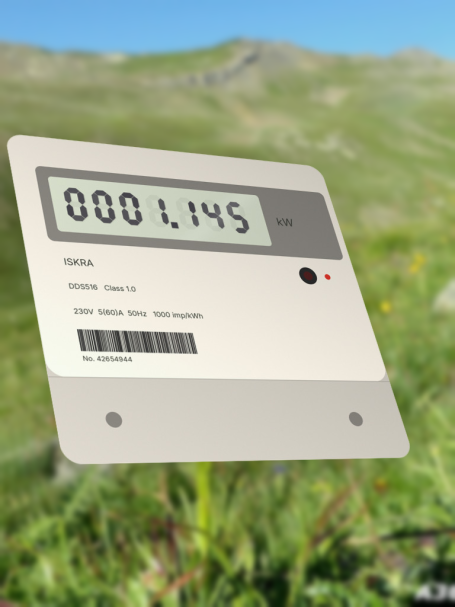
1.145 kW
